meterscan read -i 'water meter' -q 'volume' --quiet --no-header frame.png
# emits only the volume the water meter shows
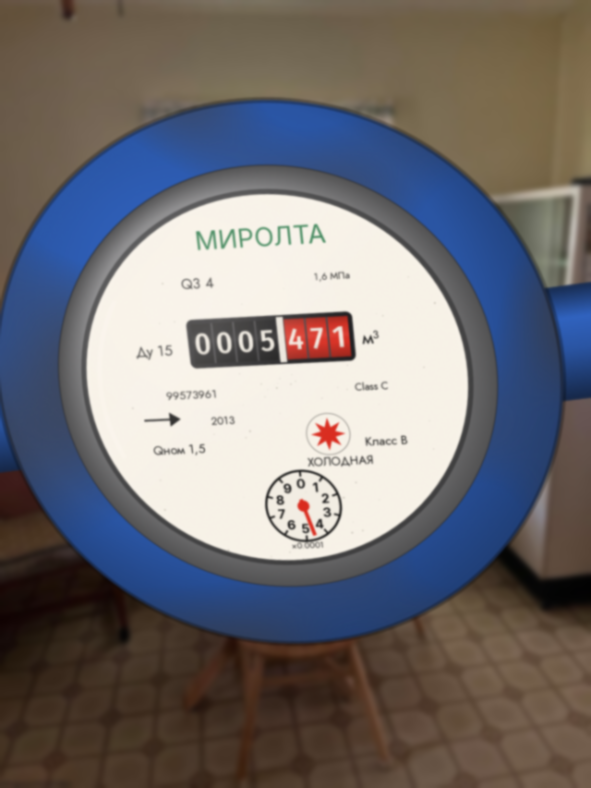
5.4714 m³
